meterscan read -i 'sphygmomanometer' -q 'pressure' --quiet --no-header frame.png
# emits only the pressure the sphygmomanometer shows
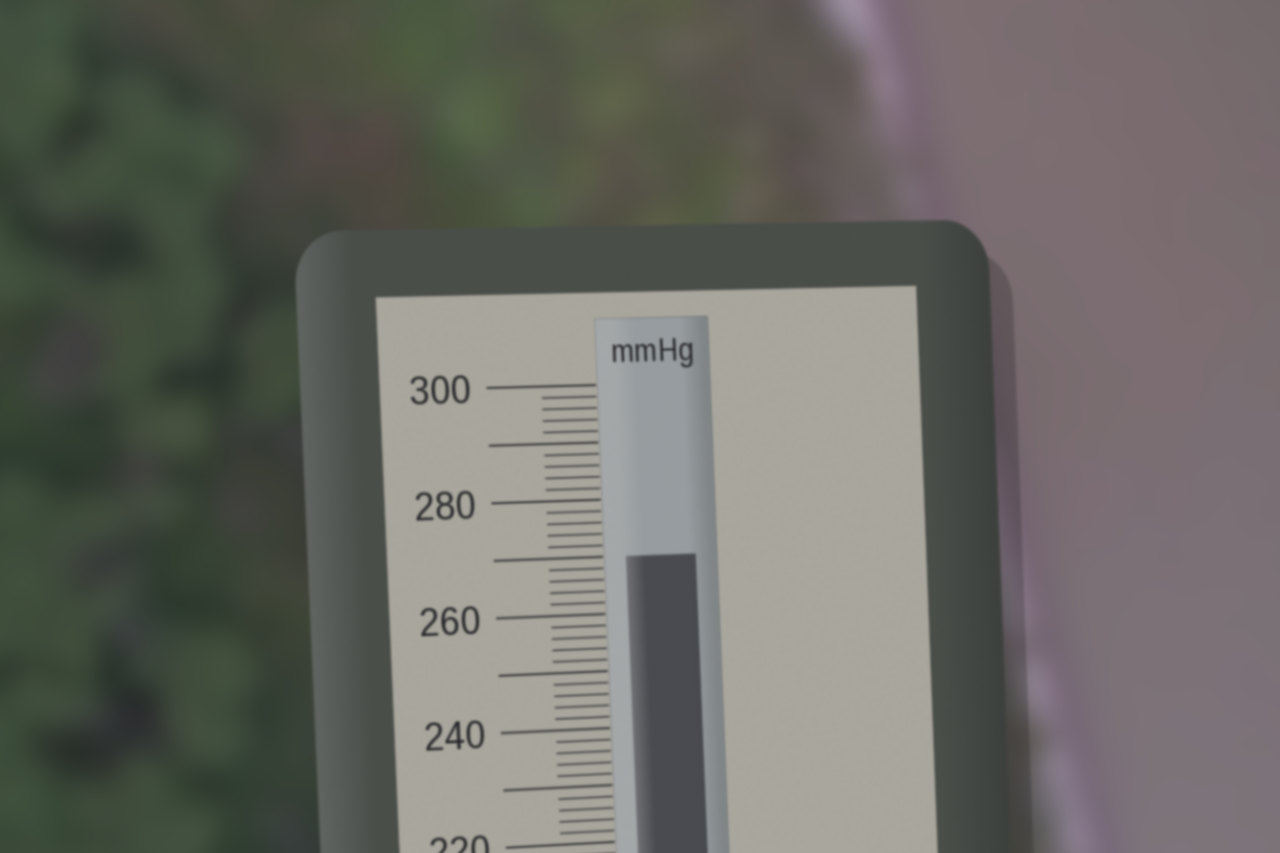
270 mmHg
